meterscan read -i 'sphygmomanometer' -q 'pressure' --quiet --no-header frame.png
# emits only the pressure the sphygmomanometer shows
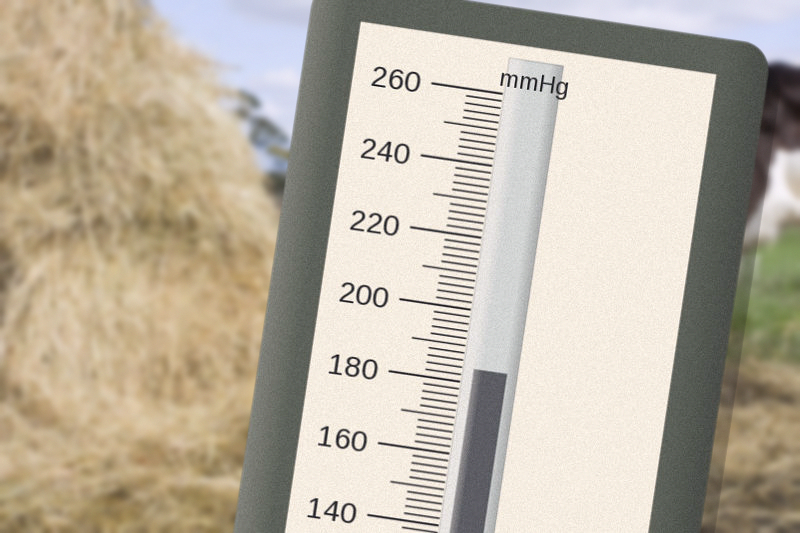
184 mmHg
